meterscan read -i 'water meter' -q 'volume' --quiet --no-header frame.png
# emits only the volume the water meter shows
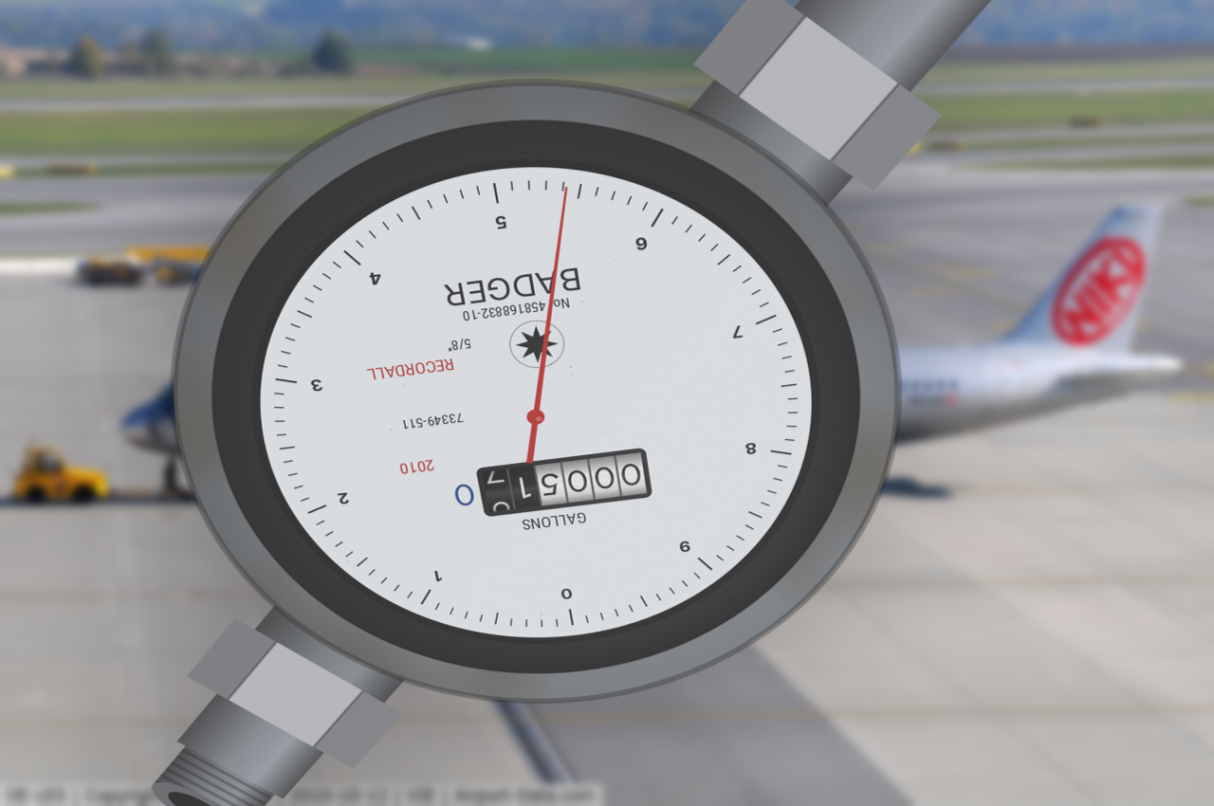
5165.4 gal
